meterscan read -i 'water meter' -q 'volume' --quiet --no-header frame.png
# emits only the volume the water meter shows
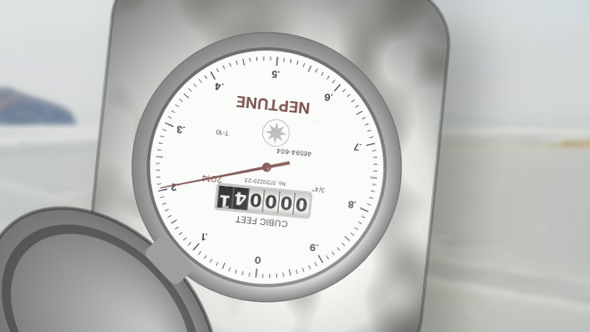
41.20 ft³
